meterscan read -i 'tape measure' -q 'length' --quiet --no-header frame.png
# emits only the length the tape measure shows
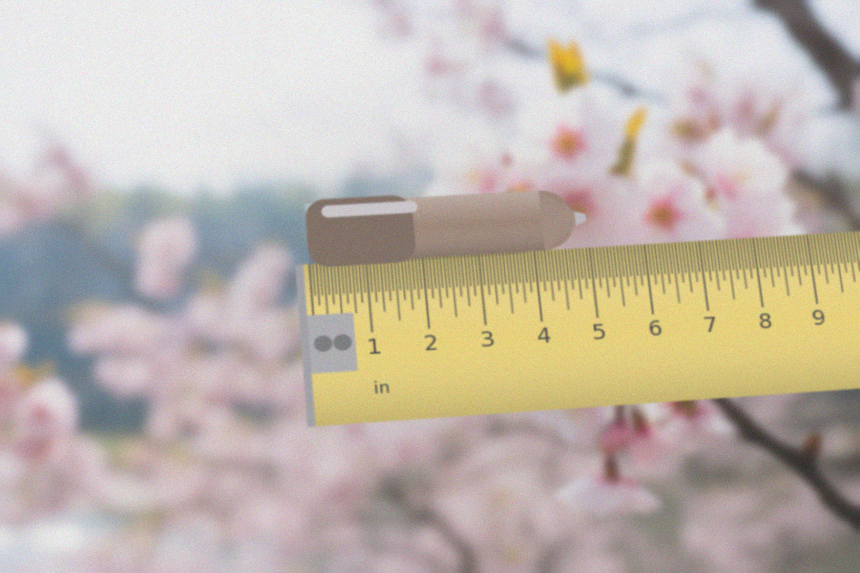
5 in
